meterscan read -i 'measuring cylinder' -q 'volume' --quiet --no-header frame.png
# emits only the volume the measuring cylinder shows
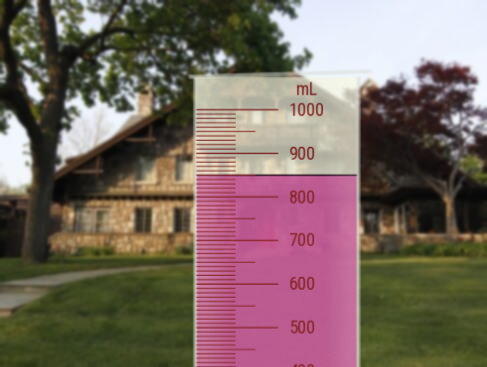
850 mL
